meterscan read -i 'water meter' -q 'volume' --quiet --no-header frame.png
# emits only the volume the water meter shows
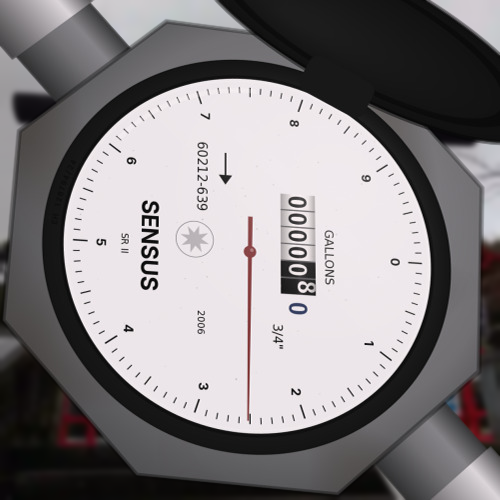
82.5 gal
